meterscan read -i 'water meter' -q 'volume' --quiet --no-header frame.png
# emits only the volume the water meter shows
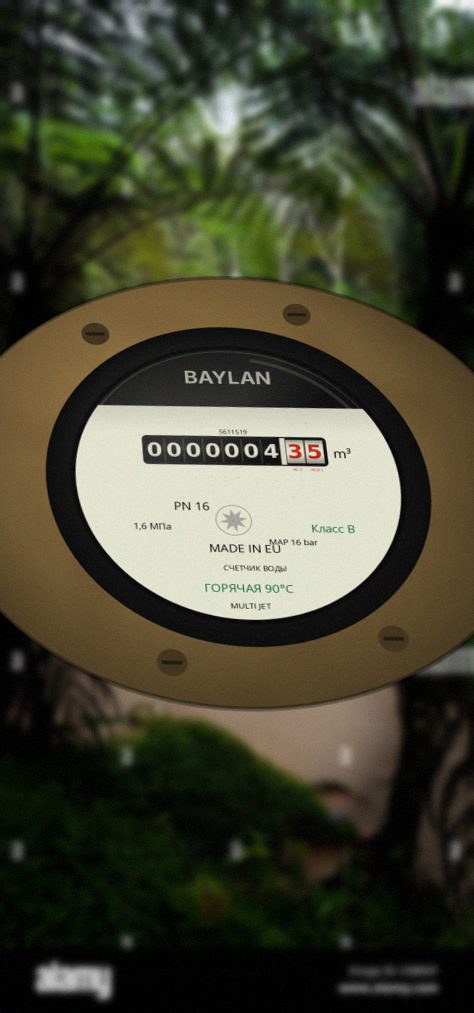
4.35 m³
